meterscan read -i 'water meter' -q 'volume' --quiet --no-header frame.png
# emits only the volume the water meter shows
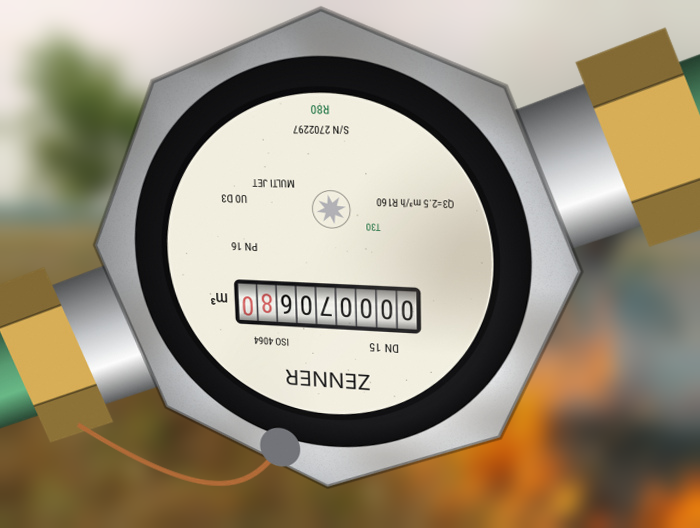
706.80 m³
